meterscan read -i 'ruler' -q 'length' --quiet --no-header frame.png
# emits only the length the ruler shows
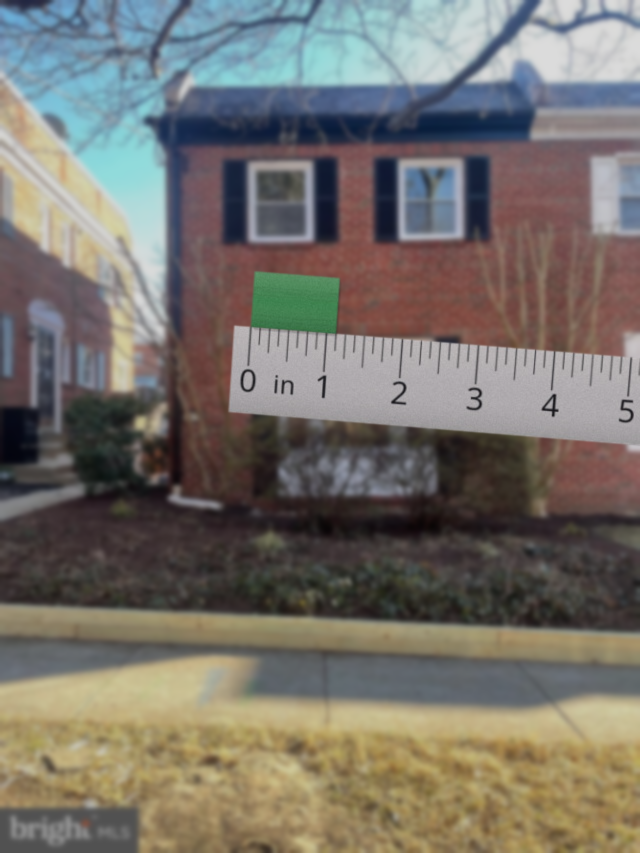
1.125 in
